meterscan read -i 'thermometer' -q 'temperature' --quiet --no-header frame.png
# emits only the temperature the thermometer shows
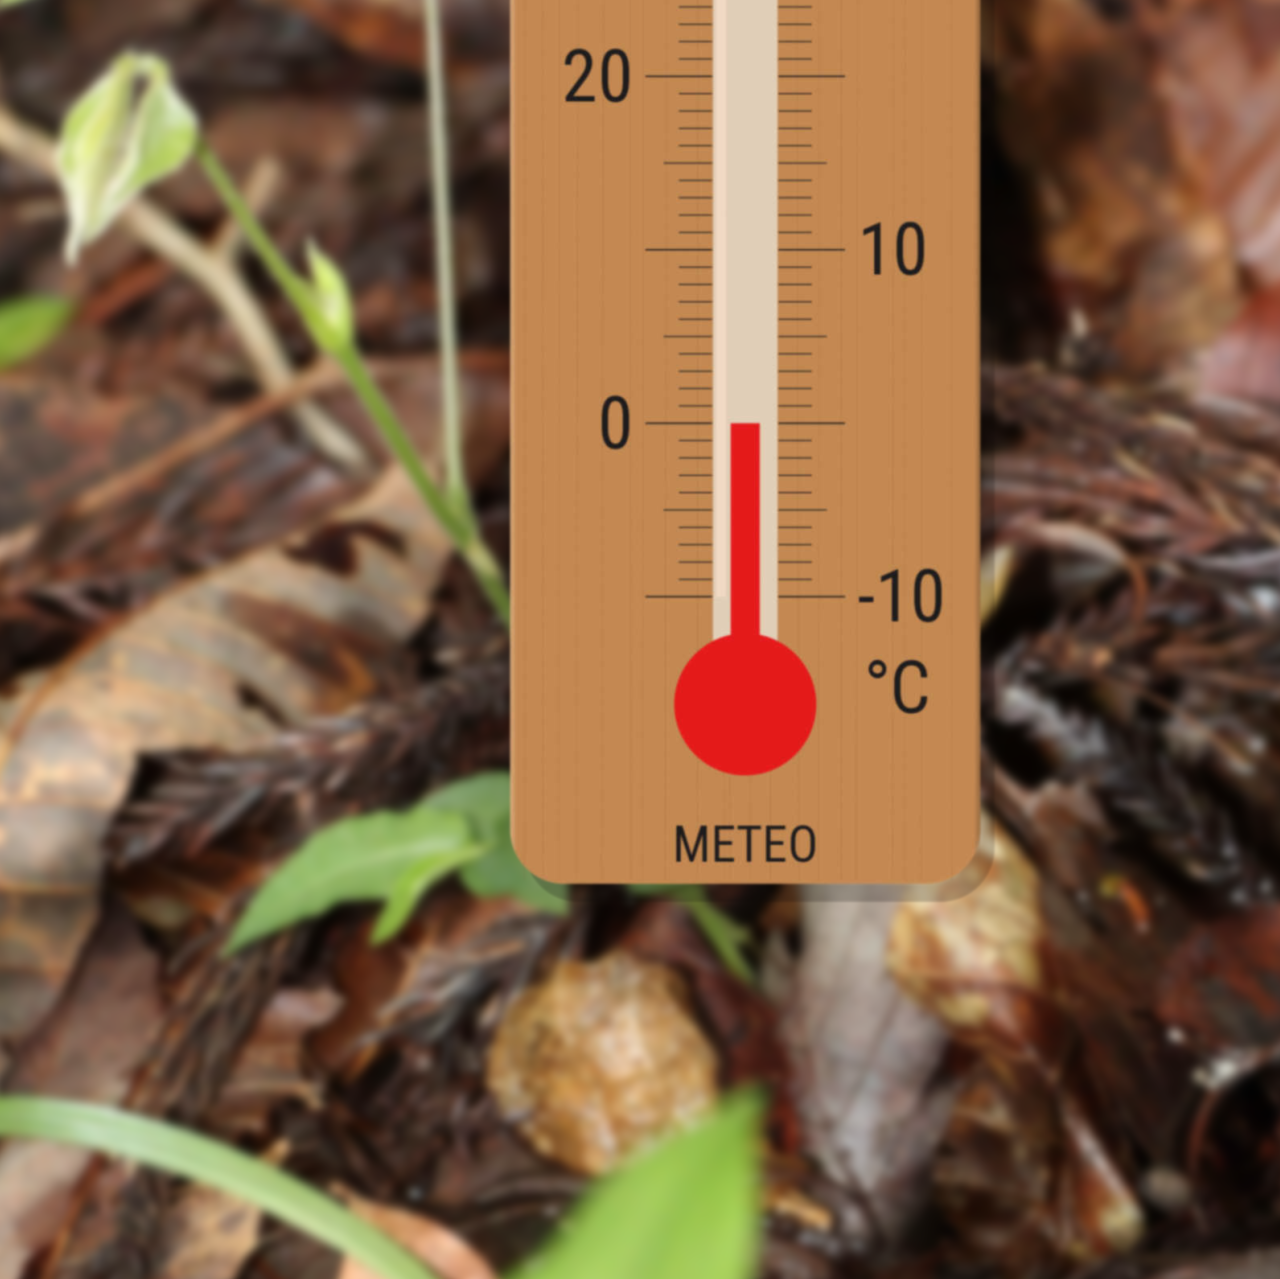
0 °C
